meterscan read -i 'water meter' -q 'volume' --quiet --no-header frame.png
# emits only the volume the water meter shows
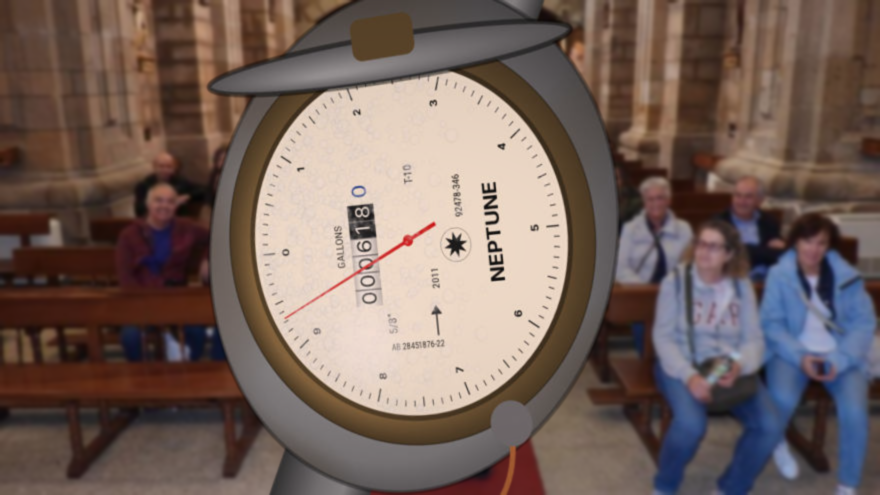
6179.3 gal
